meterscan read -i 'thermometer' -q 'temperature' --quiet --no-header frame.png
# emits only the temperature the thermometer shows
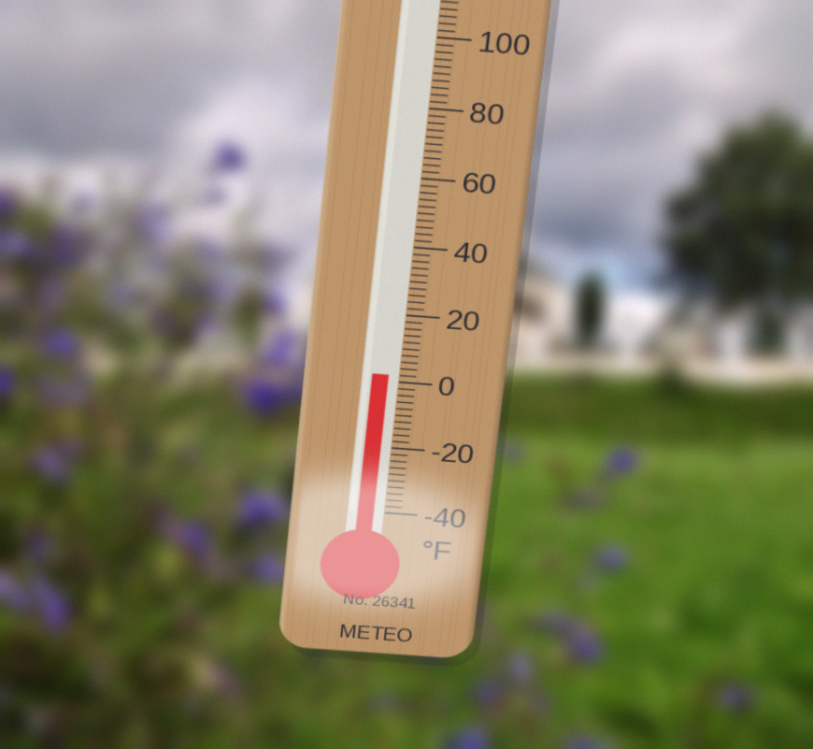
2 °F
